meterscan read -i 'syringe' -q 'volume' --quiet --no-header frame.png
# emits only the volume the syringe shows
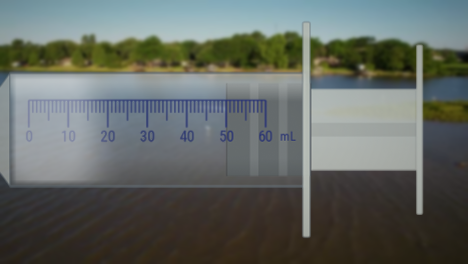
50 mL
